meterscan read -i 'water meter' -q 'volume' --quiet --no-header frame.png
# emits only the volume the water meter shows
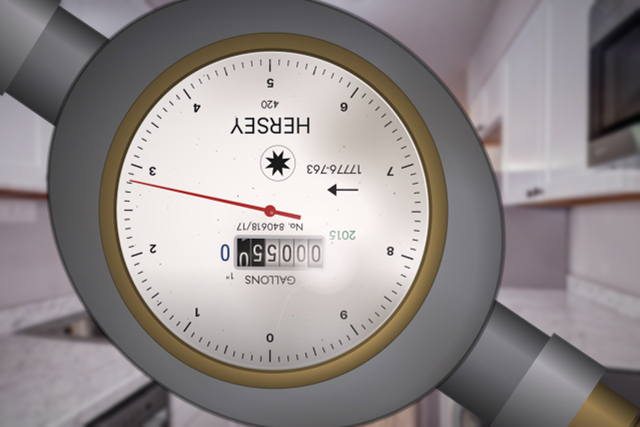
5502.8 gal
